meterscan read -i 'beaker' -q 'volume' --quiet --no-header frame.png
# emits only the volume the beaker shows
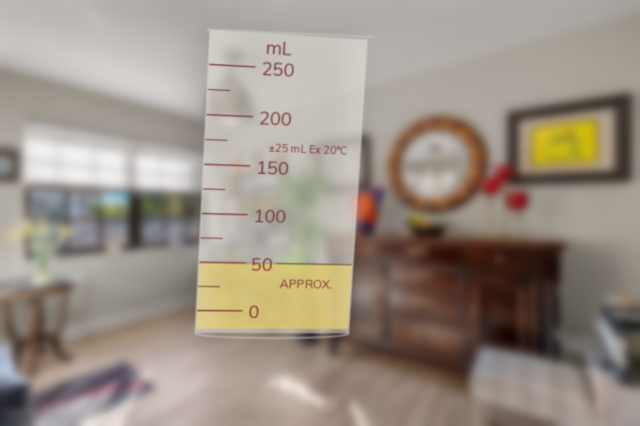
50 mL
